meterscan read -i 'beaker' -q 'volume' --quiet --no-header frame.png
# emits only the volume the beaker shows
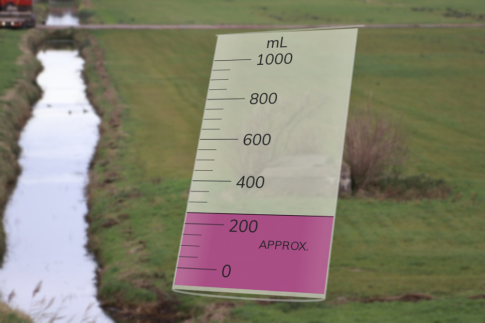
250 mL
